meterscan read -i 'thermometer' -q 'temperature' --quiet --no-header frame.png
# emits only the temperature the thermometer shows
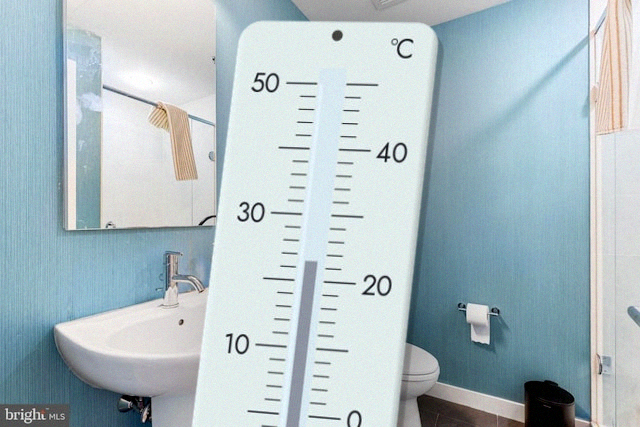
23 °C
